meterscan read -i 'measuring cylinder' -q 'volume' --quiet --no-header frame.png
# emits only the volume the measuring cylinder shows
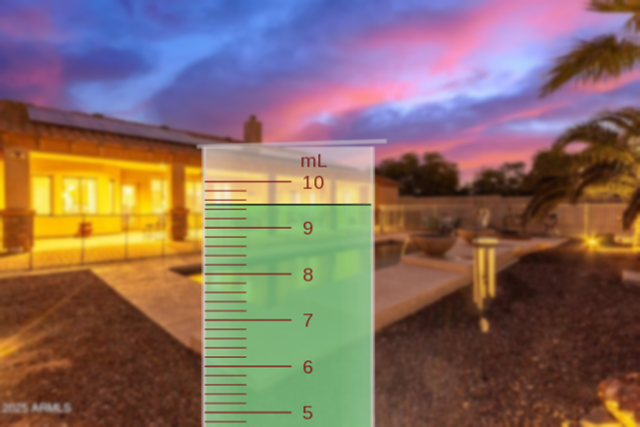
9.5 mL
